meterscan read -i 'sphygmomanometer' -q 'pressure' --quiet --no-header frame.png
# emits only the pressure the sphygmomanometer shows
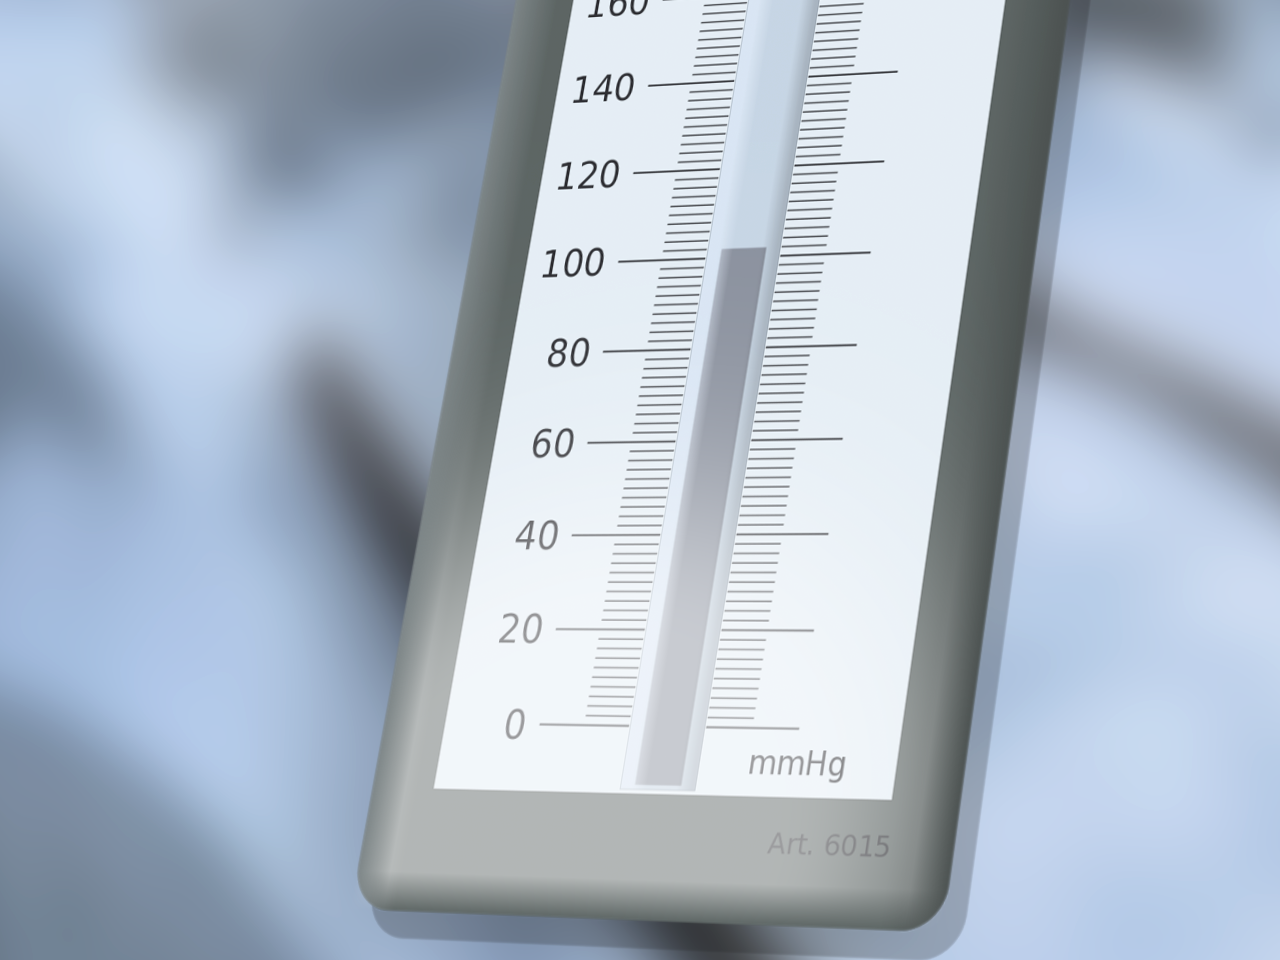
102 mmHg
